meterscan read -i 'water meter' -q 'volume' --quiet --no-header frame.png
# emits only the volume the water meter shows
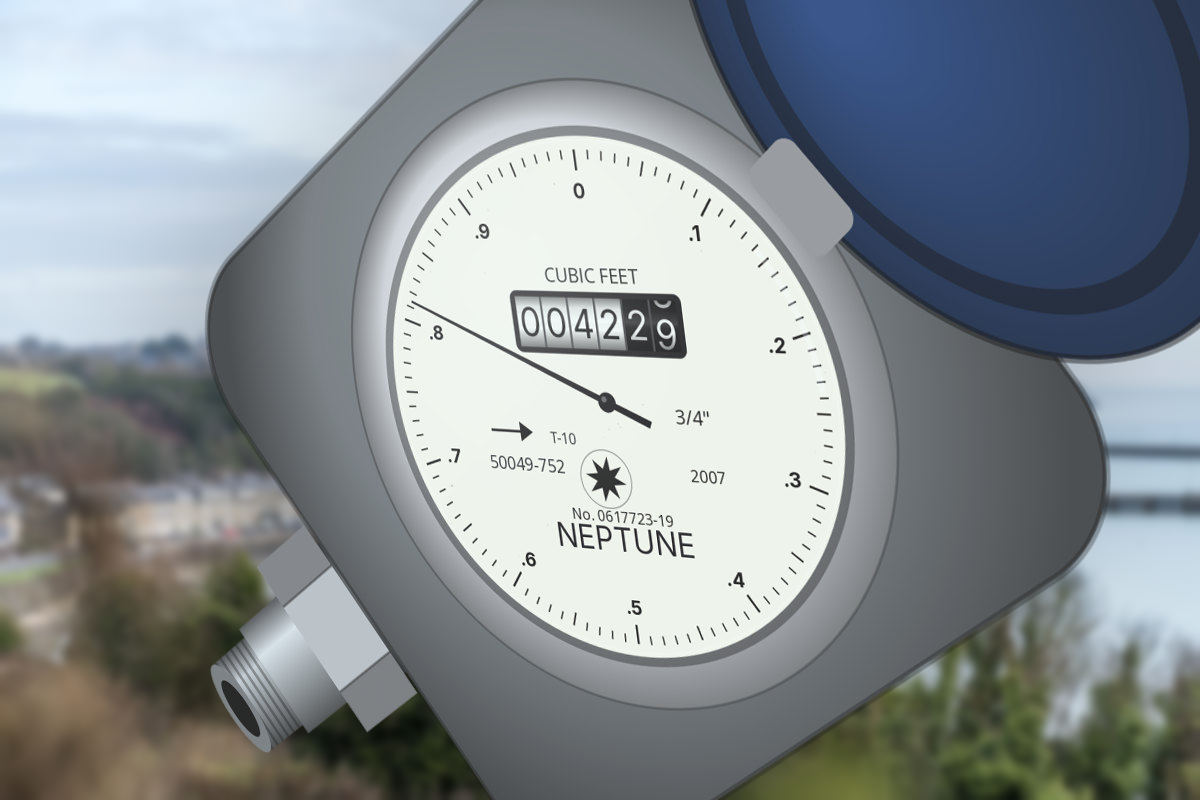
4228.81 ft³
